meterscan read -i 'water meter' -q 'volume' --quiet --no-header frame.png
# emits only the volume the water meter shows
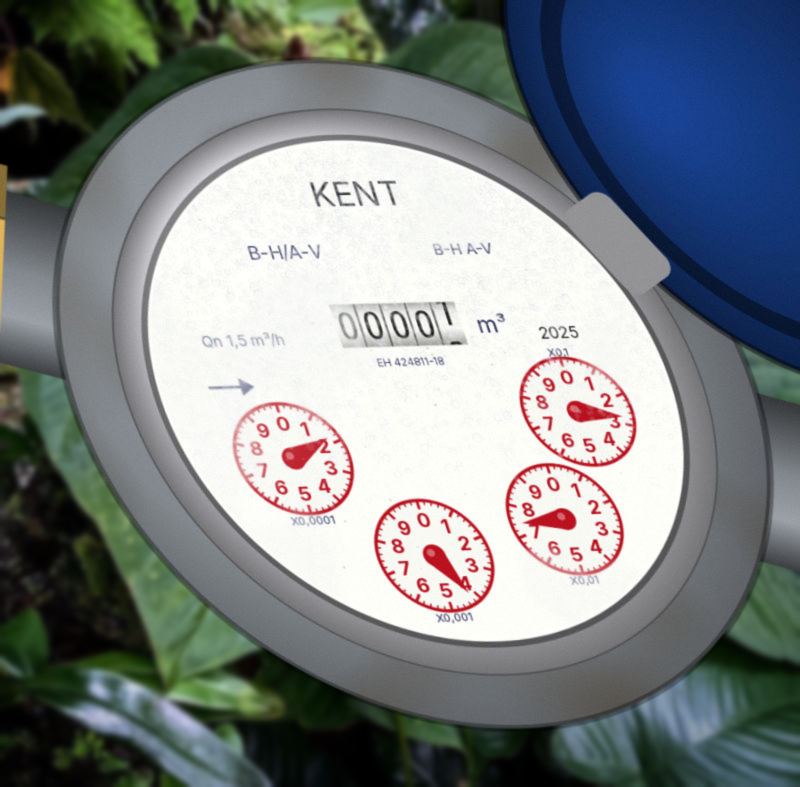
1.2741 m³
